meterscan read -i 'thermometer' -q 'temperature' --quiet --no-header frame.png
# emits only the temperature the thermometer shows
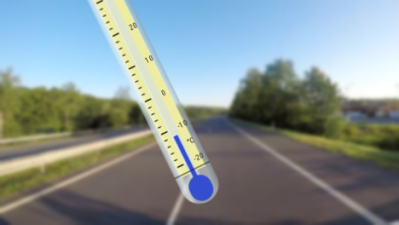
-12 °C
